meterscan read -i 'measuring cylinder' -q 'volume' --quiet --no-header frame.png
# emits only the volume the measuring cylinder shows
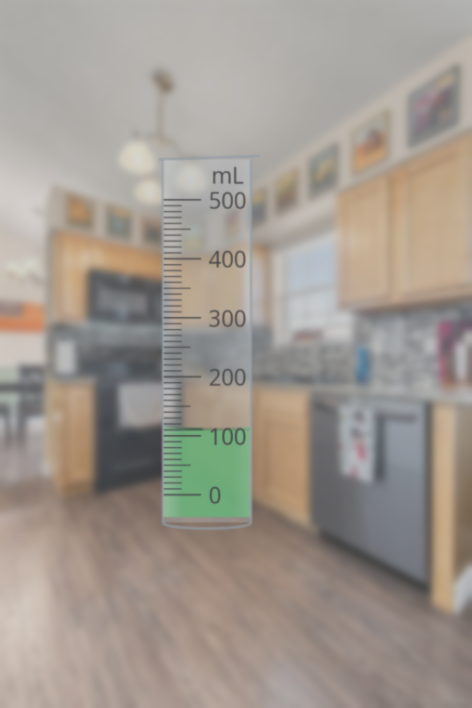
110 mL
